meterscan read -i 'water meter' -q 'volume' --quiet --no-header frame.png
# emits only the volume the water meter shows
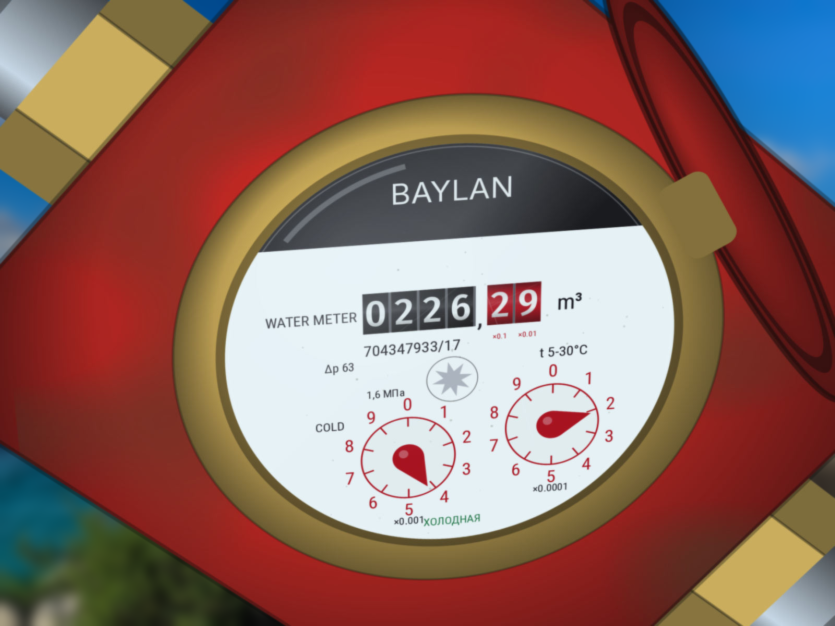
226.2942 m³
